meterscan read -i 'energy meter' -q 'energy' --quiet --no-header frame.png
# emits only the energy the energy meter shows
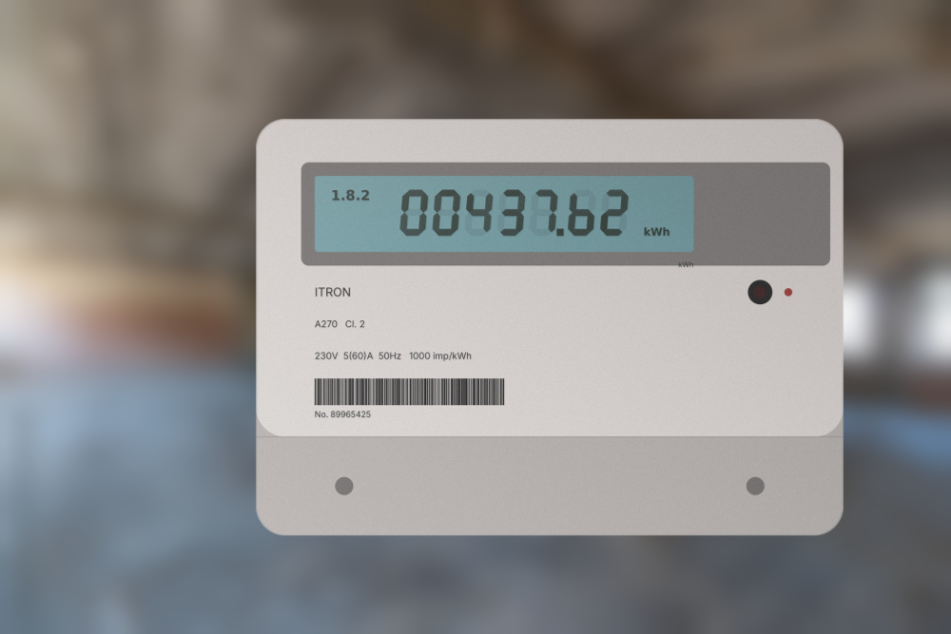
437.62 kWh
